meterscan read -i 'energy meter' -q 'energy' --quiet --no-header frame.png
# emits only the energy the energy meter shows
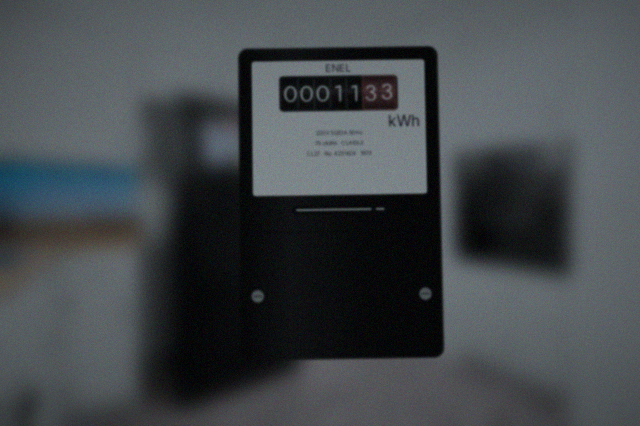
11.33 kWh
